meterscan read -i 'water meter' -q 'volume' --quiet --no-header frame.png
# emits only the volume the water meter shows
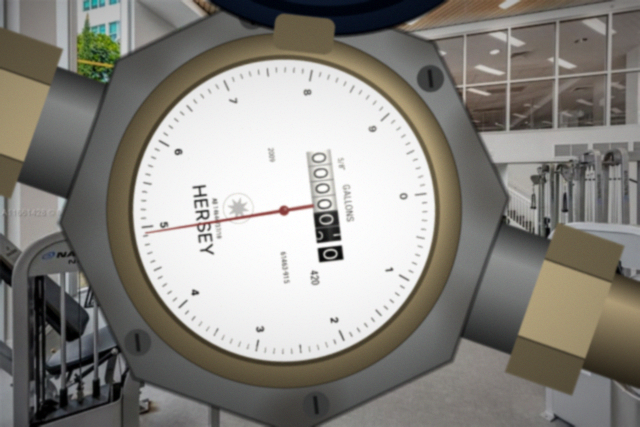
14.9 gal
